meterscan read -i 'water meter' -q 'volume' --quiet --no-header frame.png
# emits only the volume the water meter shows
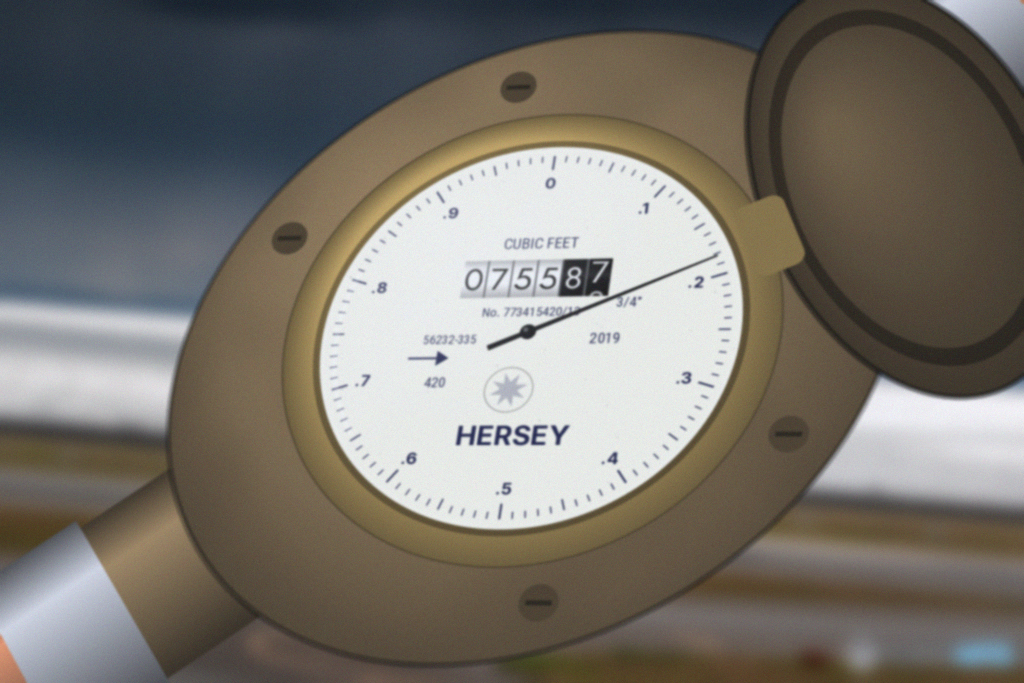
75587.18 ft³
